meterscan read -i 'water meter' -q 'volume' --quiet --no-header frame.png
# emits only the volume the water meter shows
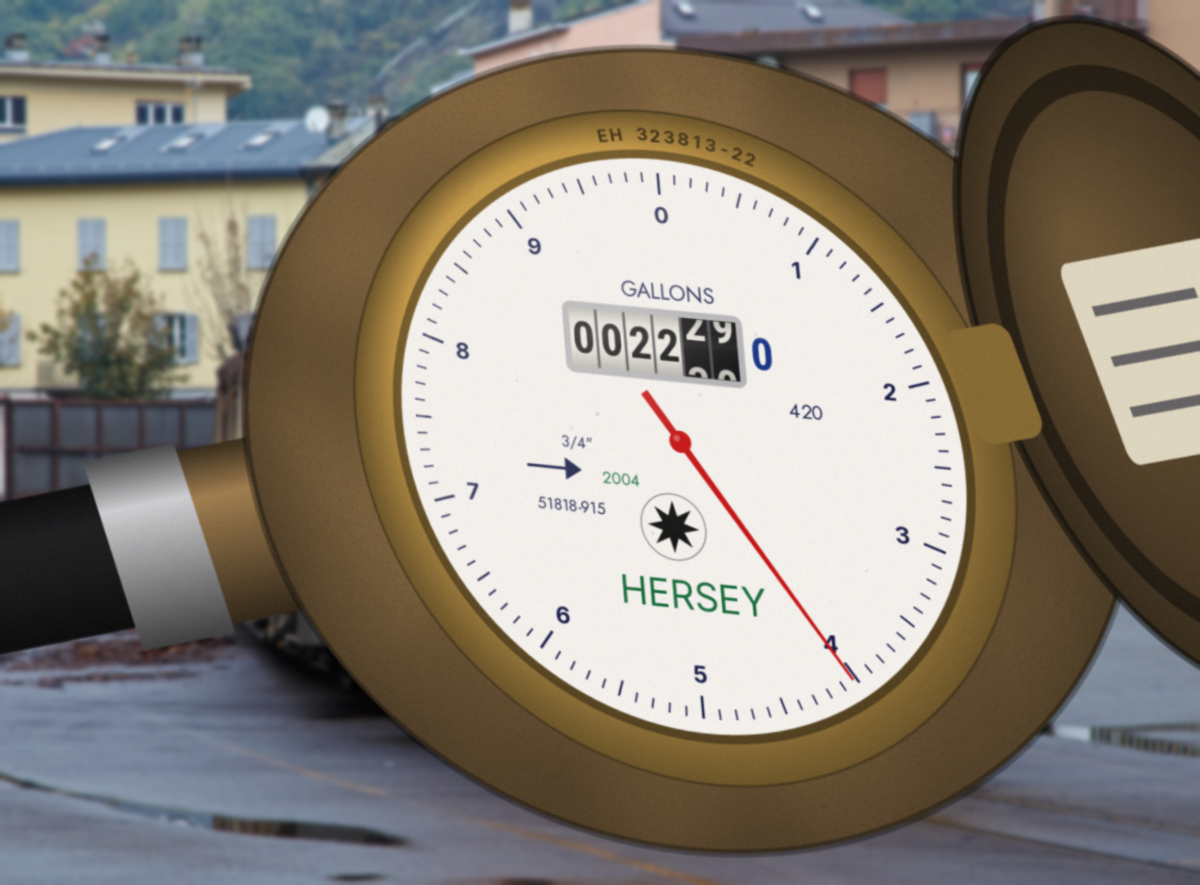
22294.0 gal
